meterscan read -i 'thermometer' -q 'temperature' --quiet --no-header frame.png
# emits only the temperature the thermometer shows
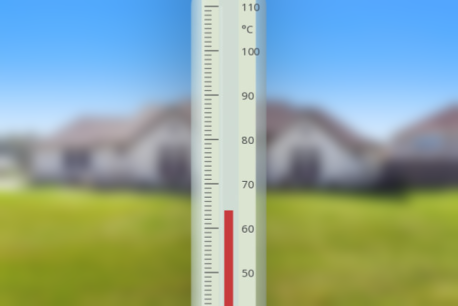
64 °C
